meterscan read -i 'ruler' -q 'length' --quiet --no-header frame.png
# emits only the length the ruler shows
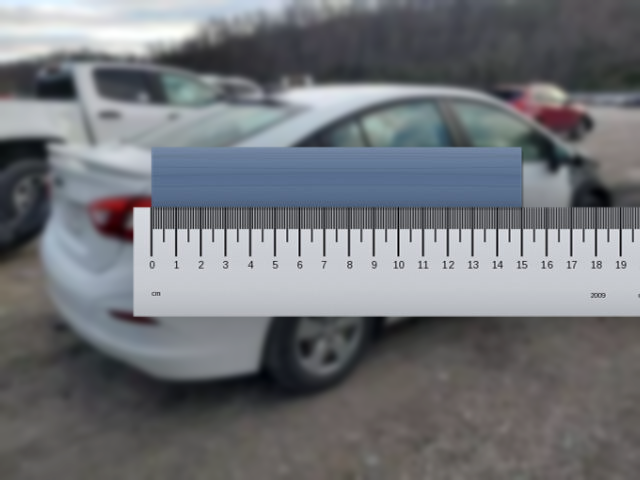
15 cm
